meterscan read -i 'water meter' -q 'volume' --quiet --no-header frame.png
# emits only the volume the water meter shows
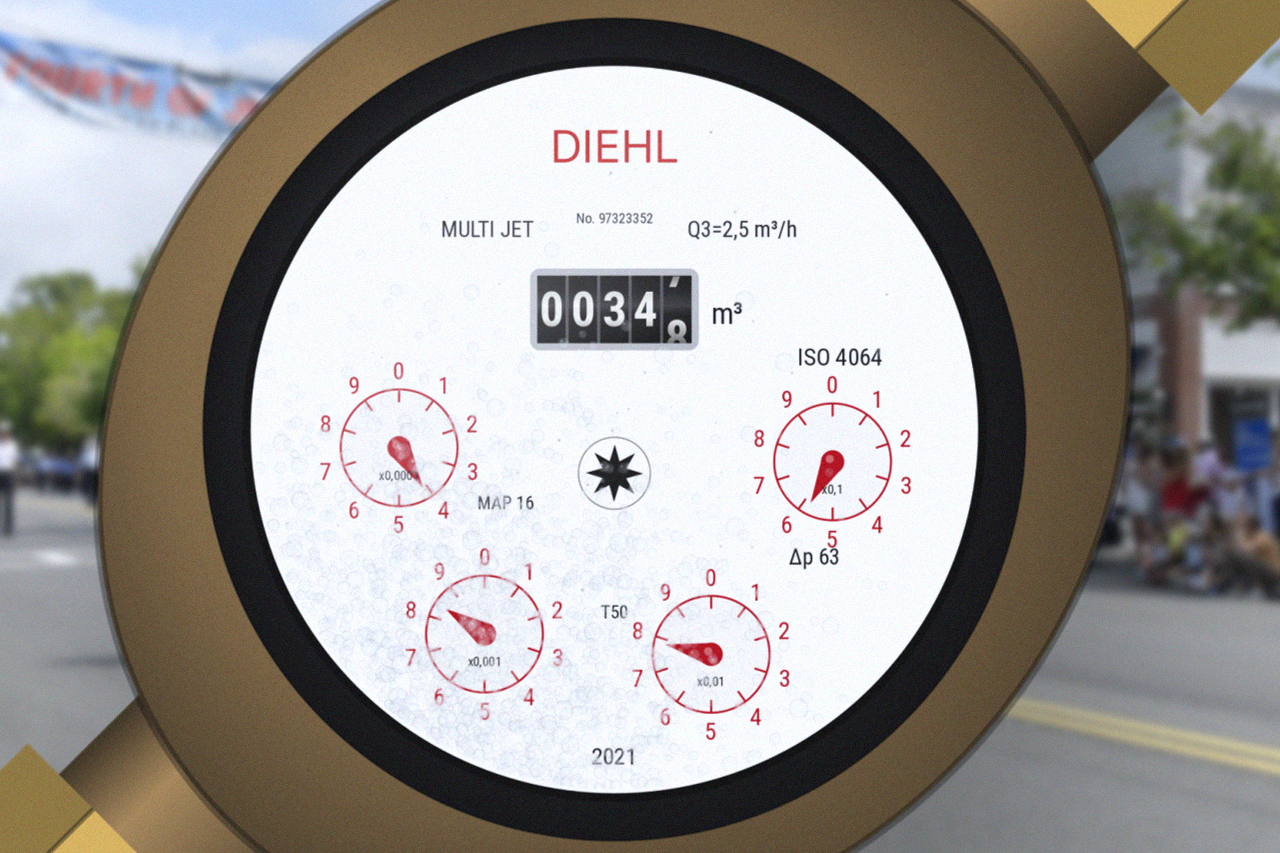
347.5784 m³
